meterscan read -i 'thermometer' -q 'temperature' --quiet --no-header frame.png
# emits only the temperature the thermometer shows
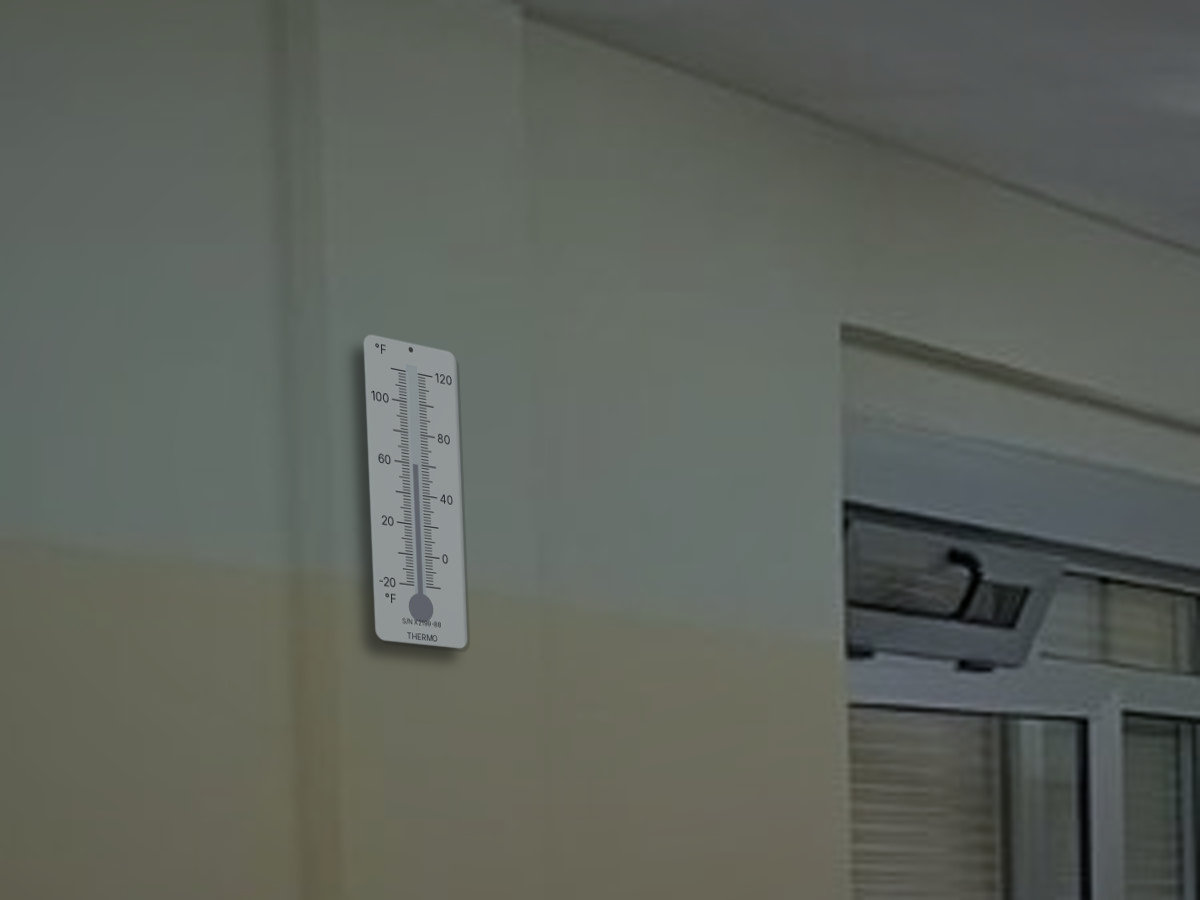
60 °F
